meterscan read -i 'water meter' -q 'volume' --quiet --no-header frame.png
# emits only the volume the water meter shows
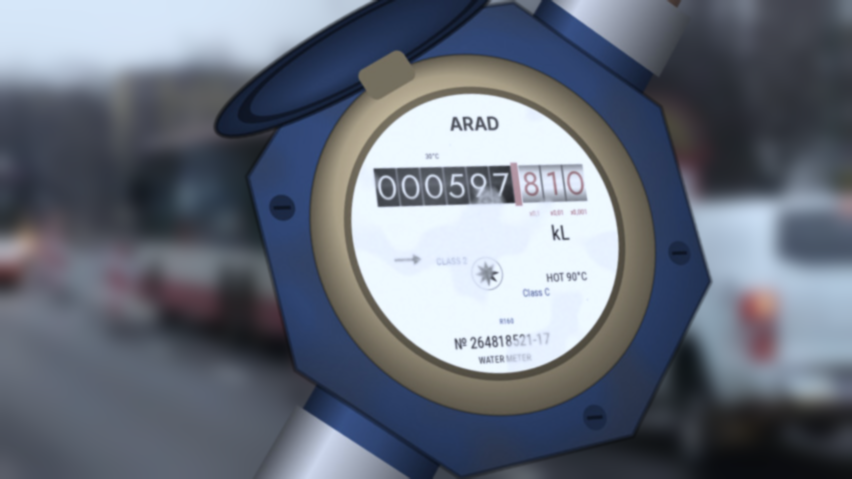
597.810 kL
